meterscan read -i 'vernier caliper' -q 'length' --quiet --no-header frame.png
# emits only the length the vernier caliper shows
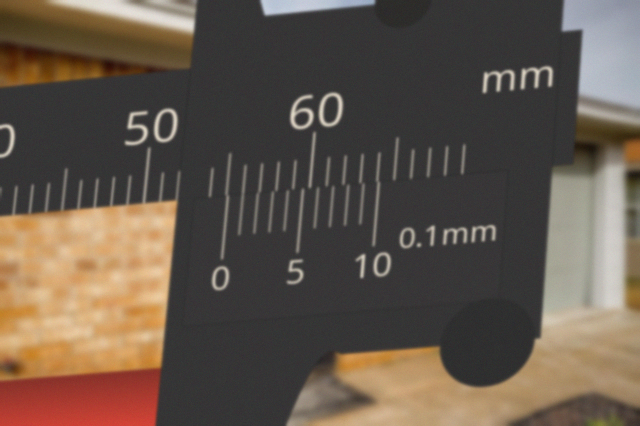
55.1 mm
